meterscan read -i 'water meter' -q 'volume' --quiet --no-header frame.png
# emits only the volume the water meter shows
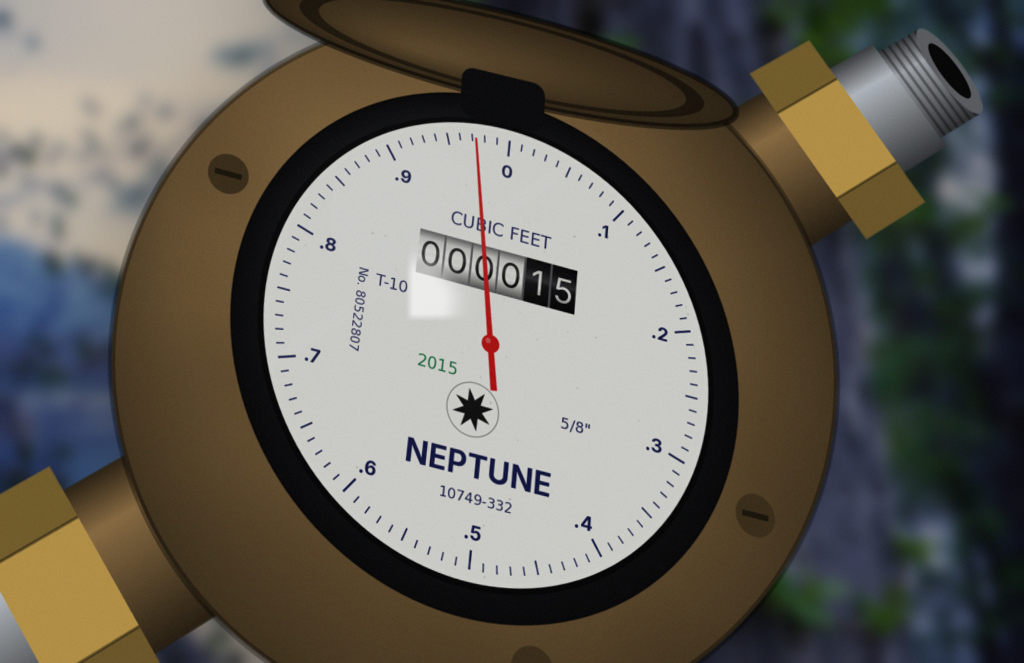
14.97 ft³
